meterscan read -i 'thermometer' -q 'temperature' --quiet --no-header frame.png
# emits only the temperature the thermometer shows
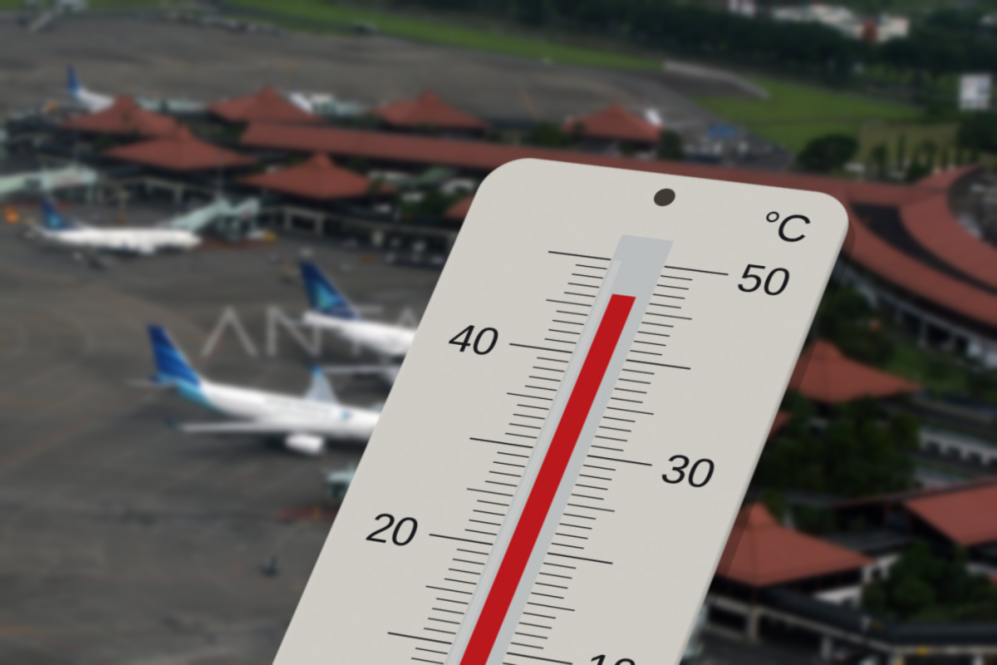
46.5 °C
